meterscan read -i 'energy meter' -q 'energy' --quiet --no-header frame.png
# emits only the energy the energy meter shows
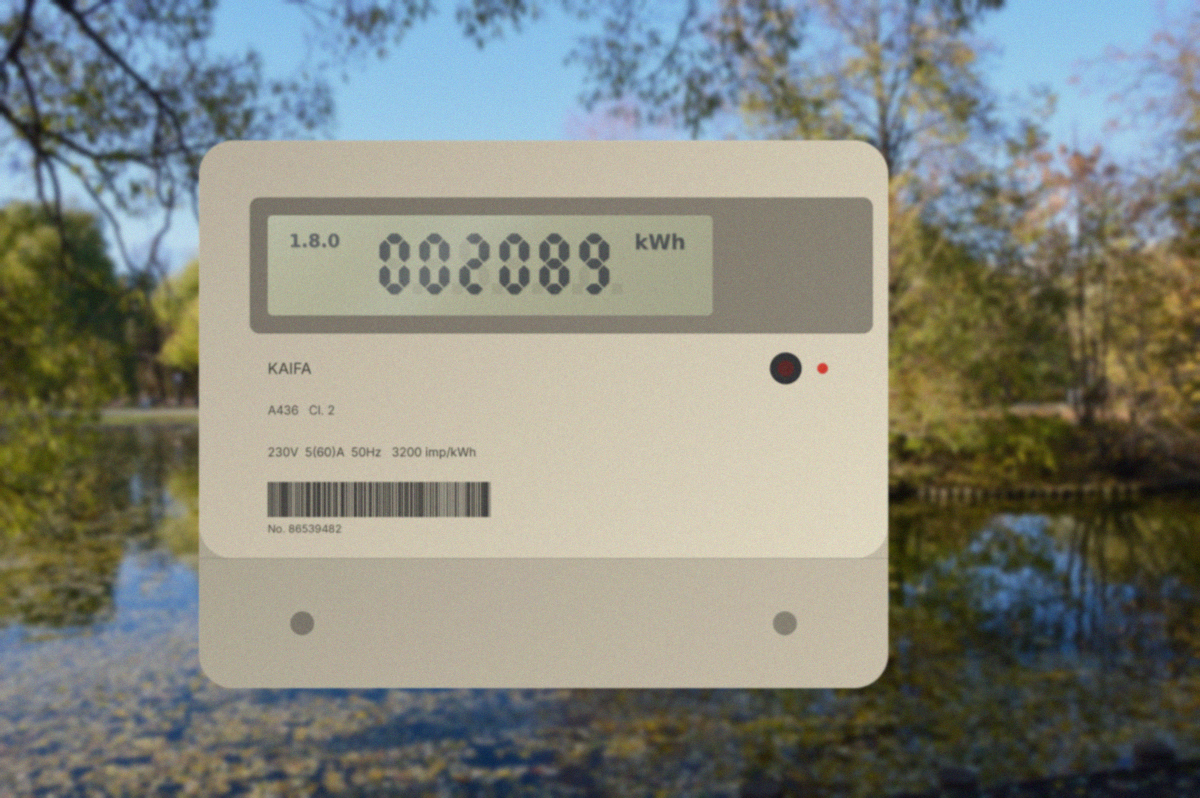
2089 kWh
